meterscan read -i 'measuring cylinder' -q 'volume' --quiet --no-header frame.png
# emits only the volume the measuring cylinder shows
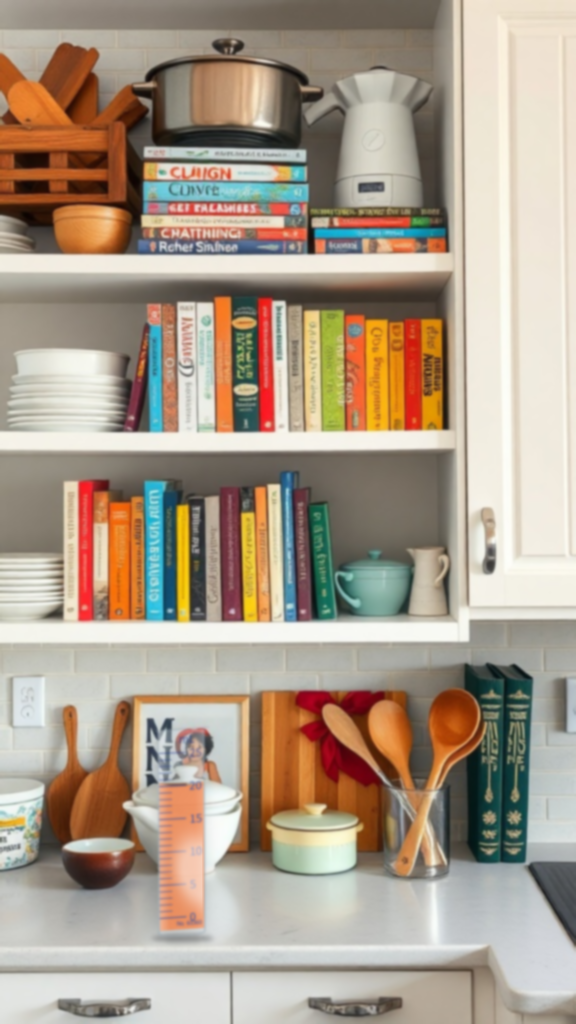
20 mL
